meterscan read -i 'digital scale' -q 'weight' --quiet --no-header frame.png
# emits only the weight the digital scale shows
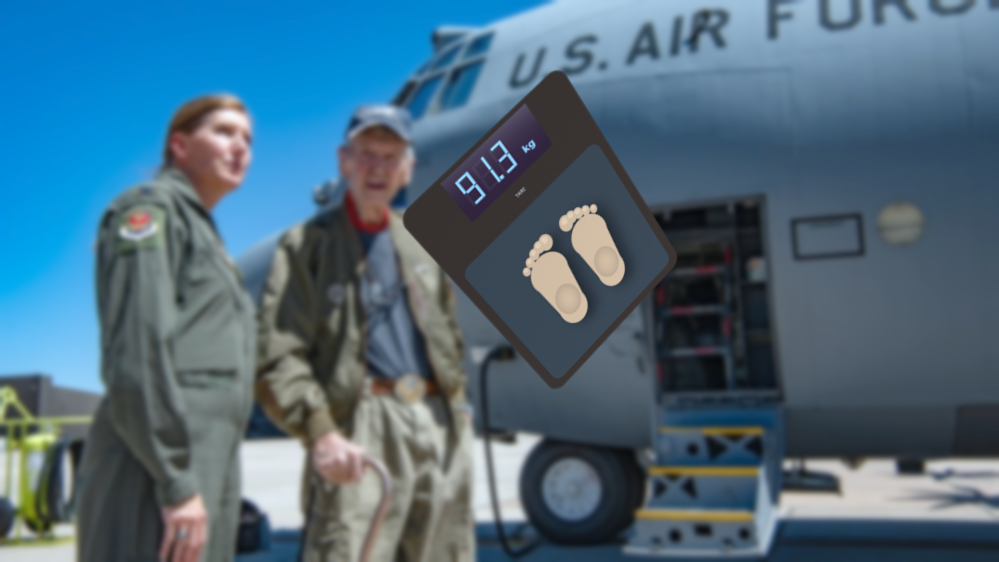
91.3 kg
